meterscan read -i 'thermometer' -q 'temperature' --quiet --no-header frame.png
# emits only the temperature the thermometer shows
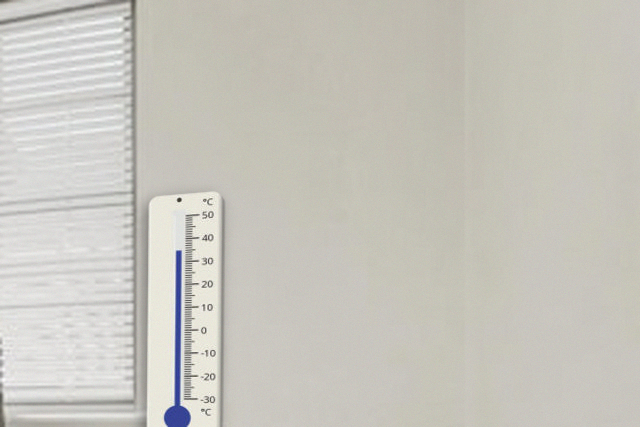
35 °C
